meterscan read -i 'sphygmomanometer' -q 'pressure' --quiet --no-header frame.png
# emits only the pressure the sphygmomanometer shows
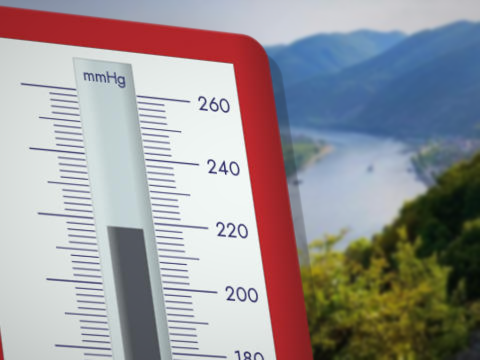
218 mmHg
